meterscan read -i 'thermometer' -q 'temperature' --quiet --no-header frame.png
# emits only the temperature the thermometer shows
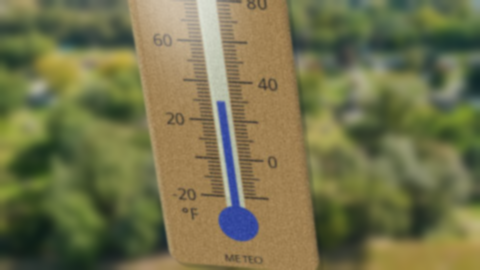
30 °F
